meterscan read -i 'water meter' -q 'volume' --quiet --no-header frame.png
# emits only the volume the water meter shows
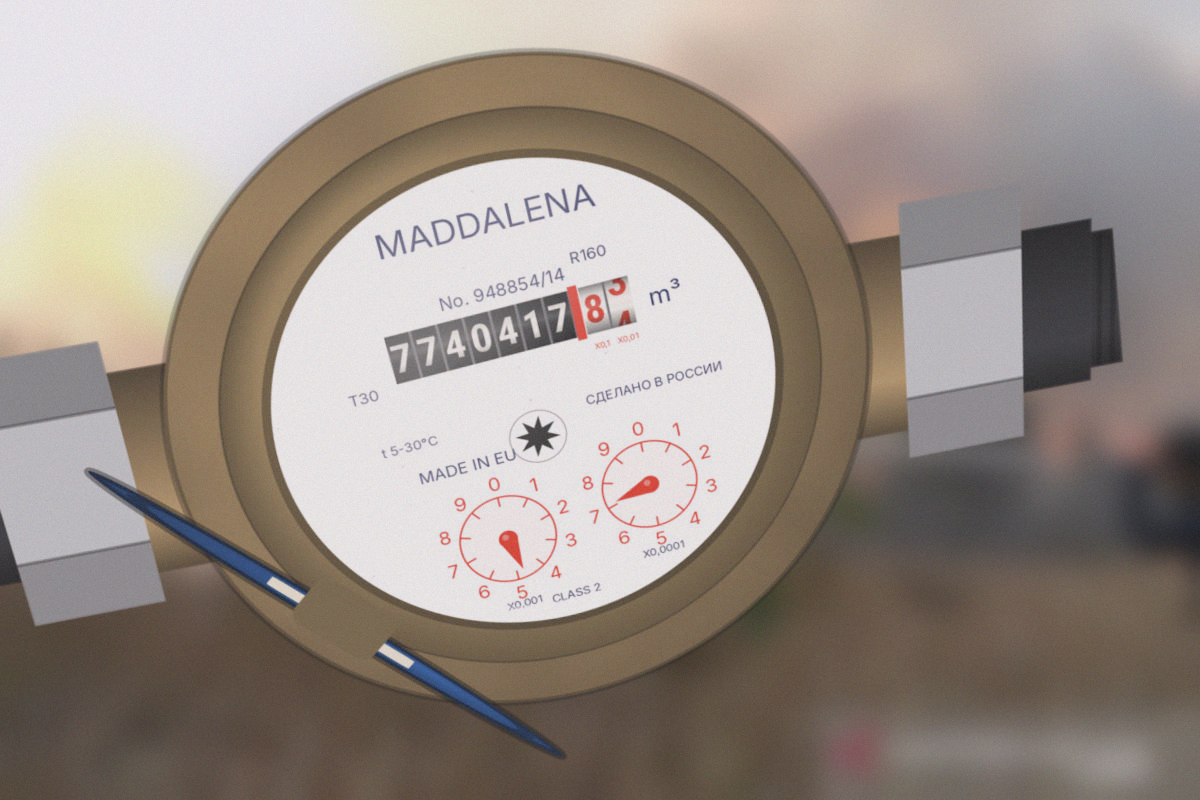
7740417.8347 m³
